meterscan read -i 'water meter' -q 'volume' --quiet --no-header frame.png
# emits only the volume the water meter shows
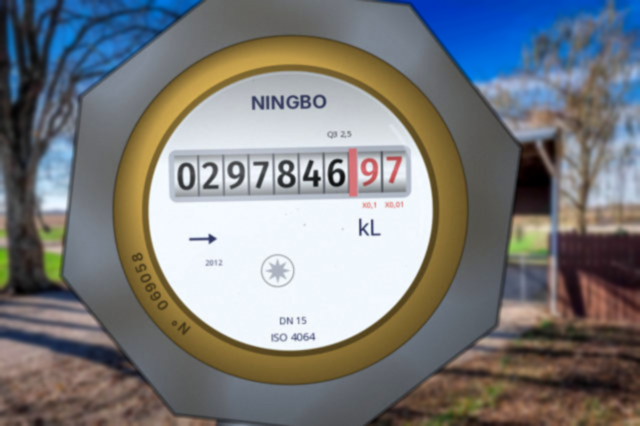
297846.97 kL
